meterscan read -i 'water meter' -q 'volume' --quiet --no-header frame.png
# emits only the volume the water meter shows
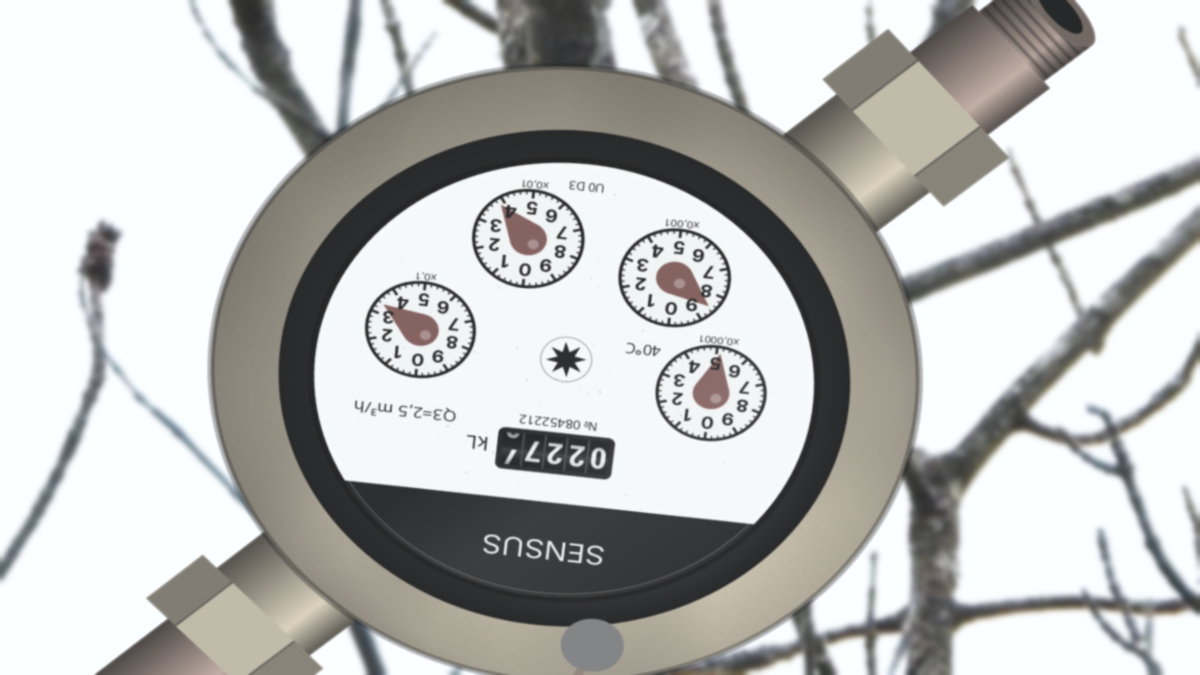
2277.3385 kL
